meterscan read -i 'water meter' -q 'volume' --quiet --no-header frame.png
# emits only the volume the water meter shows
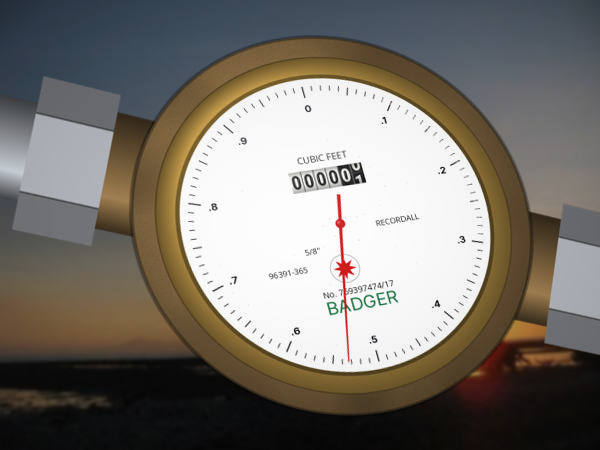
0.53 ft³
